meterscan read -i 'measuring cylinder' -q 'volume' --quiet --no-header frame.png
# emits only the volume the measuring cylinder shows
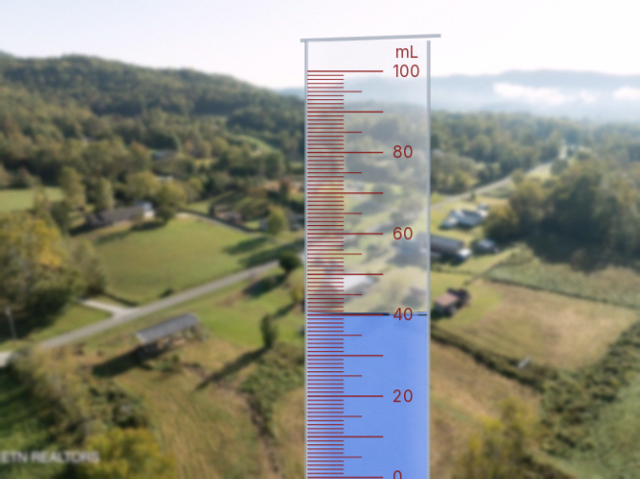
40 mL
